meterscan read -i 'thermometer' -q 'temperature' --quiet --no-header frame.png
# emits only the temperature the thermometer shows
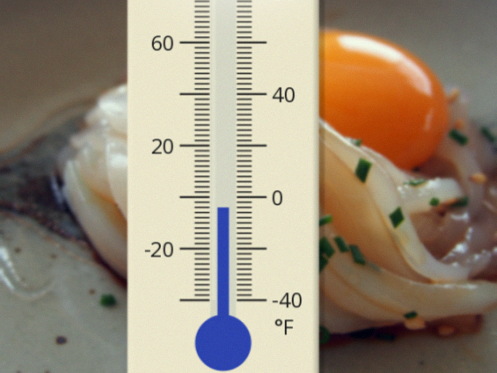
-4 °F
